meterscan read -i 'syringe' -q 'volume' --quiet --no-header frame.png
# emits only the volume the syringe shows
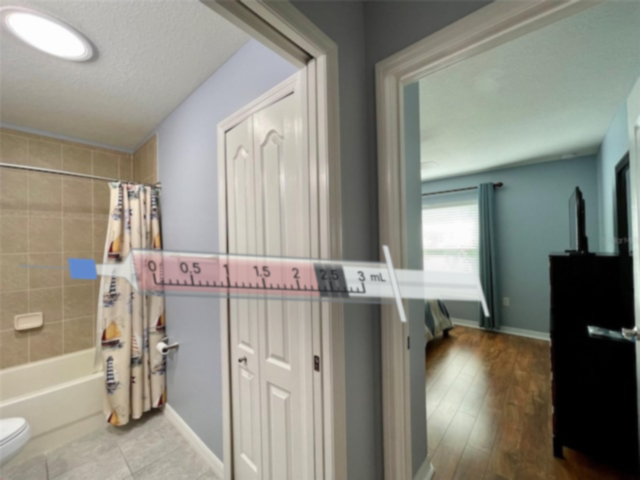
2.3 mL
